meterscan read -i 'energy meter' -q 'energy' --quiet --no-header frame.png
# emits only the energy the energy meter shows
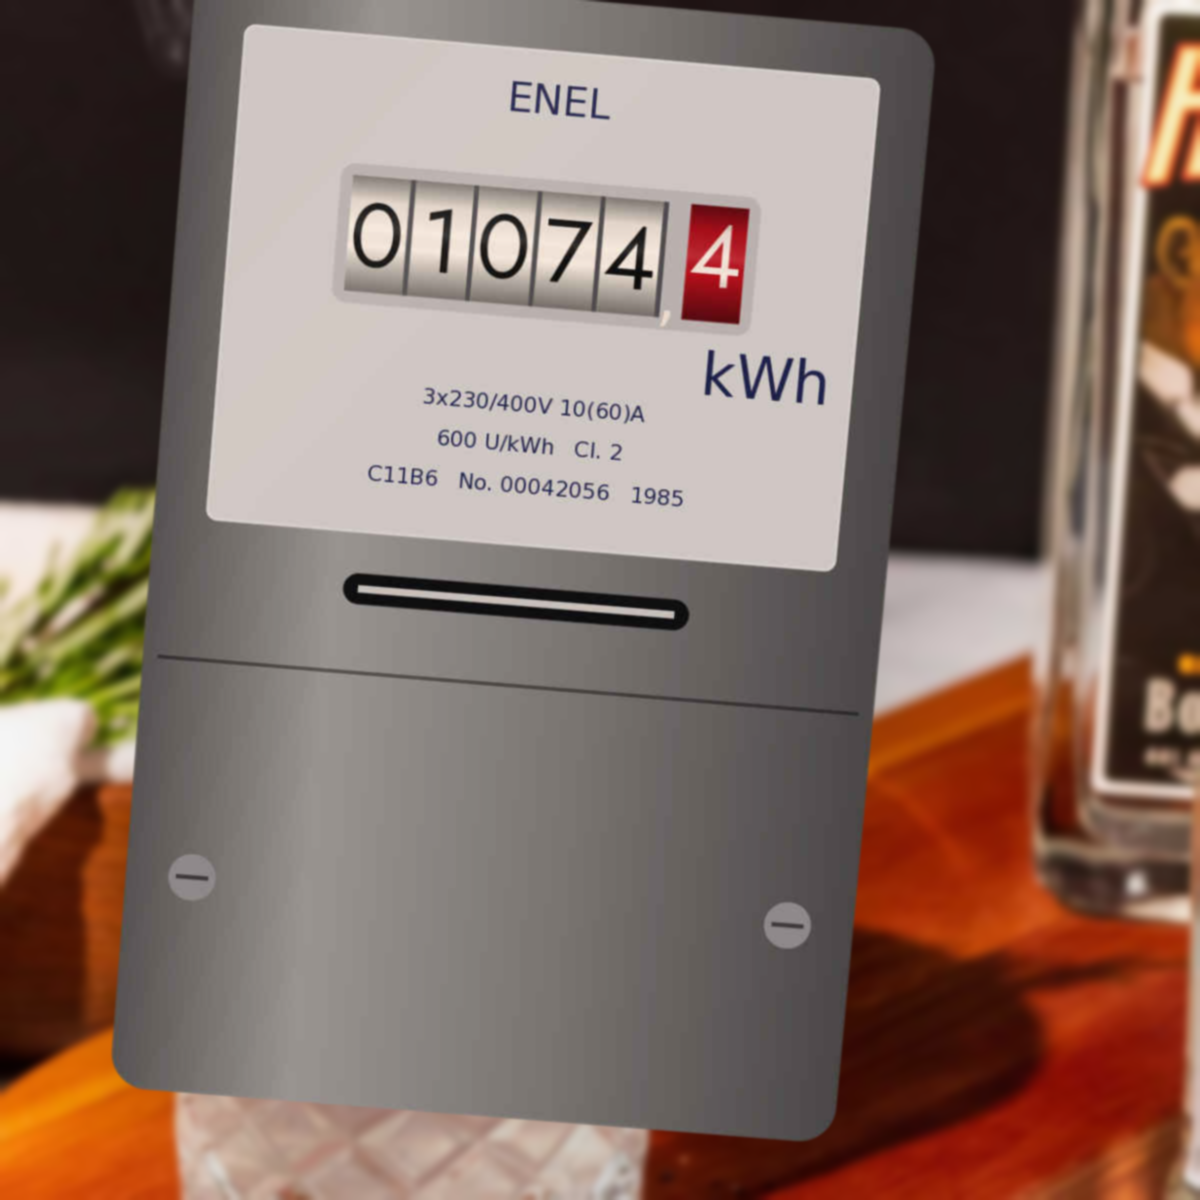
1074.4 kWh
